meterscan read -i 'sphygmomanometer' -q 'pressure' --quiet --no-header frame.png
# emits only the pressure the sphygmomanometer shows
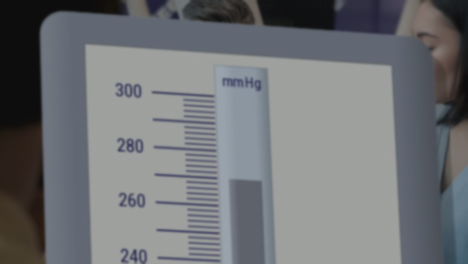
270 mmHg
